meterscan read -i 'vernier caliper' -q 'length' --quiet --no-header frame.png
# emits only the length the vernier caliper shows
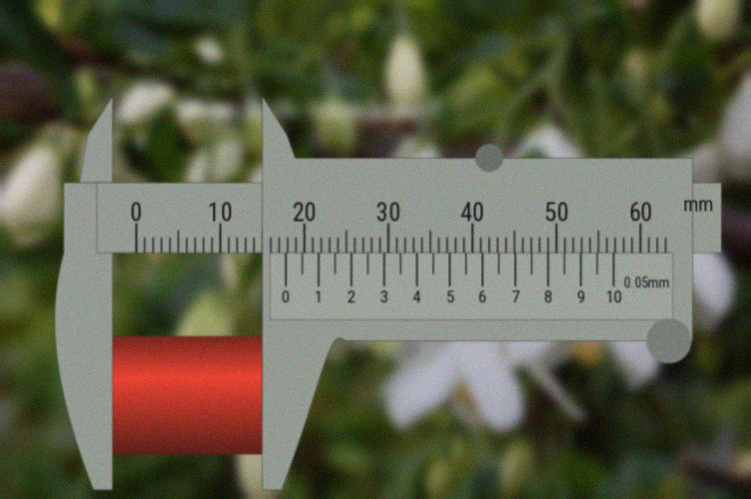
17.8 mm
